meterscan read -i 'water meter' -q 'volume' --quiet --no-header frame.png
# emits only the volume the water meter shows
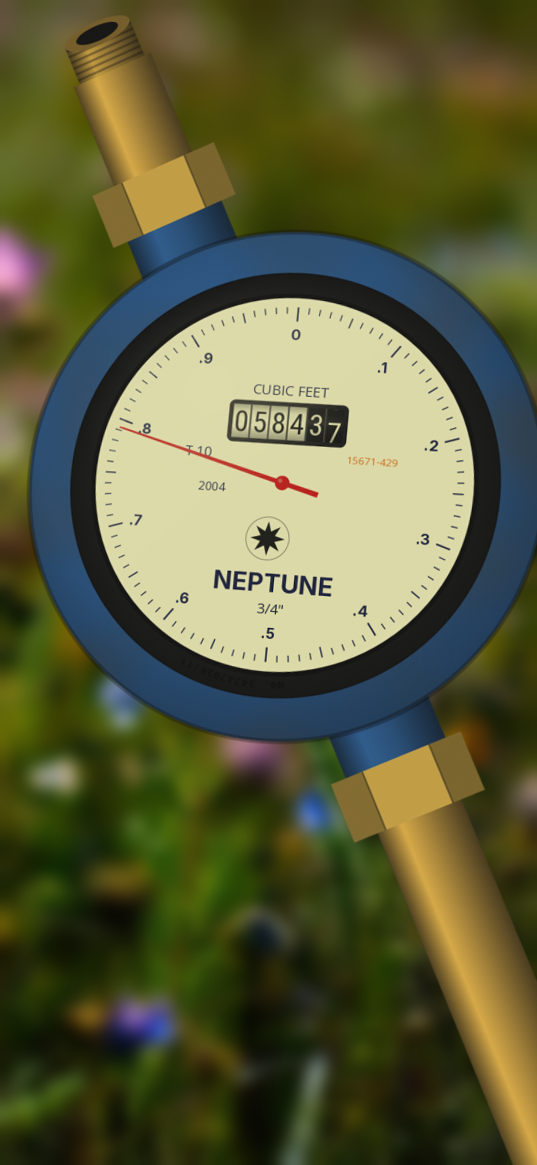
58436.79 ft³
